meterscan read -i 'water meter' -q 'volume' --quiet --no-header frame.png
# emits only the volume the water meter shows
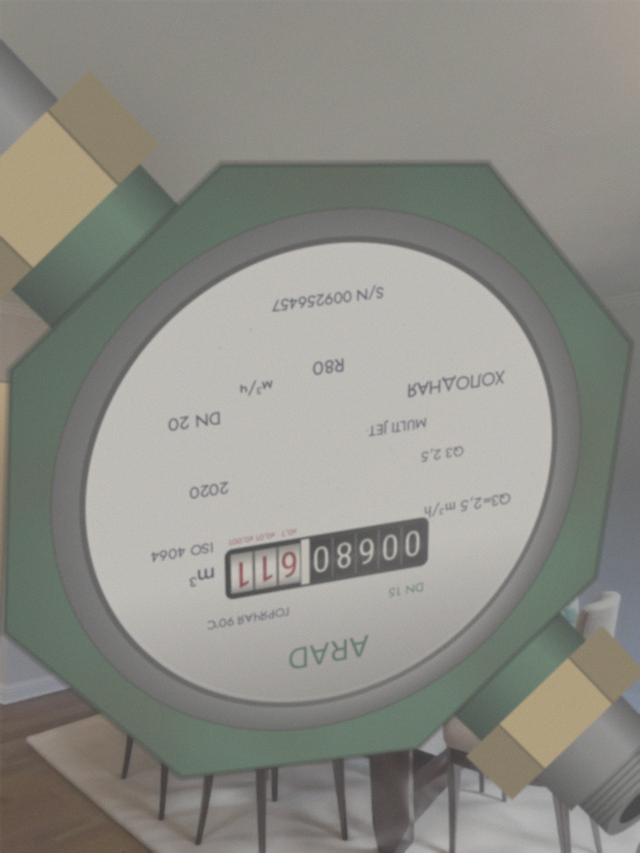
680.611 m³
